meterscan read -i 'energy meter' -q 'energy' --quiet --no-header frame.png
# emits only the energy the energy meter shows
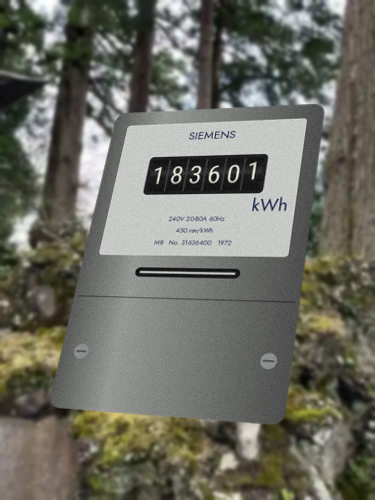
183601 kWh
